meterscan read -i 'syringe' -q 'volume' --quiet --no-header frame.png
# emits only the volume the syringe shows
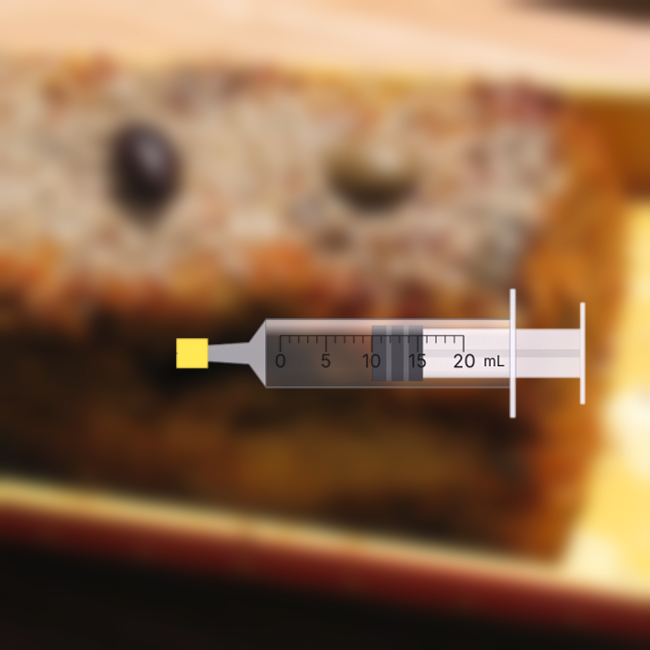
10 mL
